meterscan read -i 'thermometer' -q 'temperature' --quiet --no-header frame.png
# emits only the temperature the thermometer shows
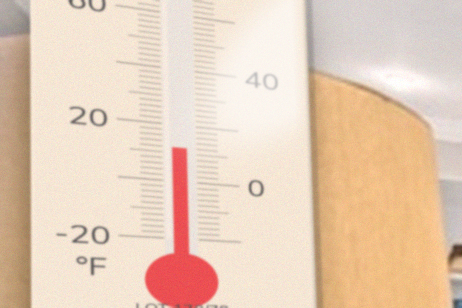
12 °F
